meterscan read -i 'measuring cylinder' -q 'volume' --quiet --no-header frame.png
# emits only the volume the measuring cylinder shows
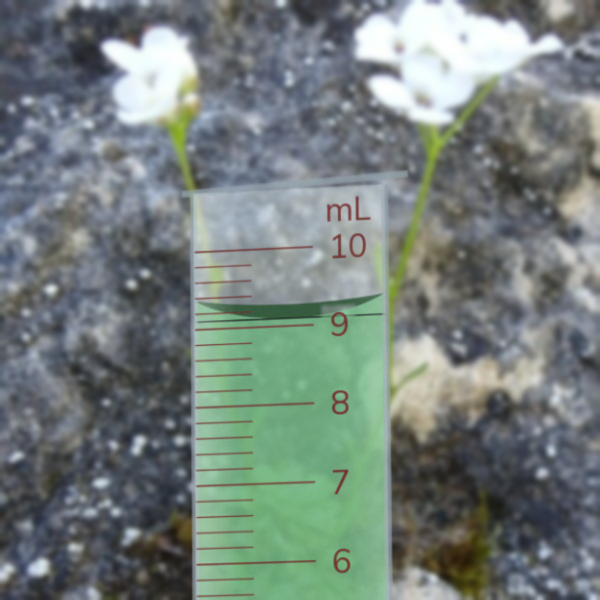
9.1 mL
